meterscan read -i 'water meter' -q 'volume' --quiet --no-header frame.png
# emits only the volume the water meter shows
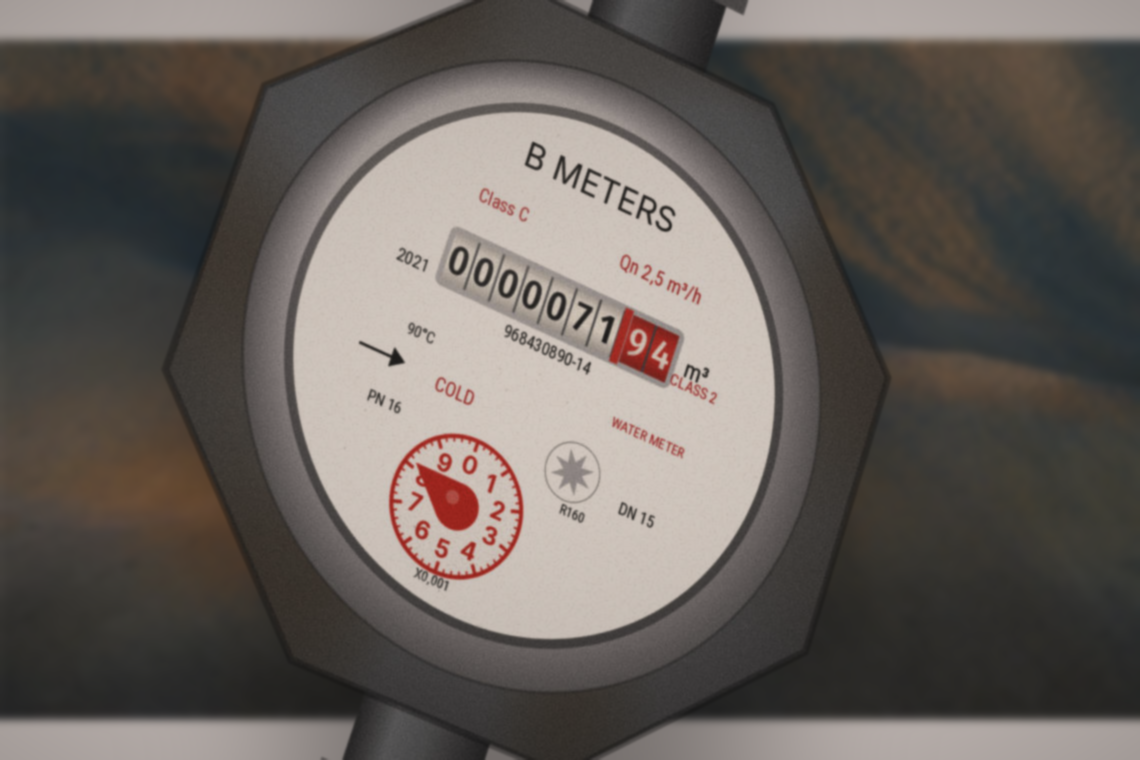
71.948 m³
